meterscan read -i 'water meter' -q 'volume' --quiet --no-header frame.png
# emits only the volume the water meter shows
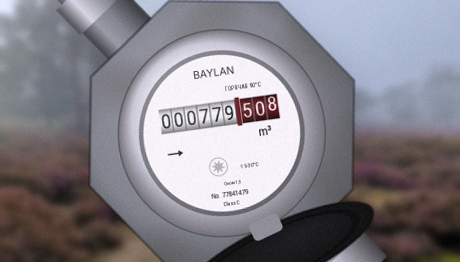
779.508 m³
